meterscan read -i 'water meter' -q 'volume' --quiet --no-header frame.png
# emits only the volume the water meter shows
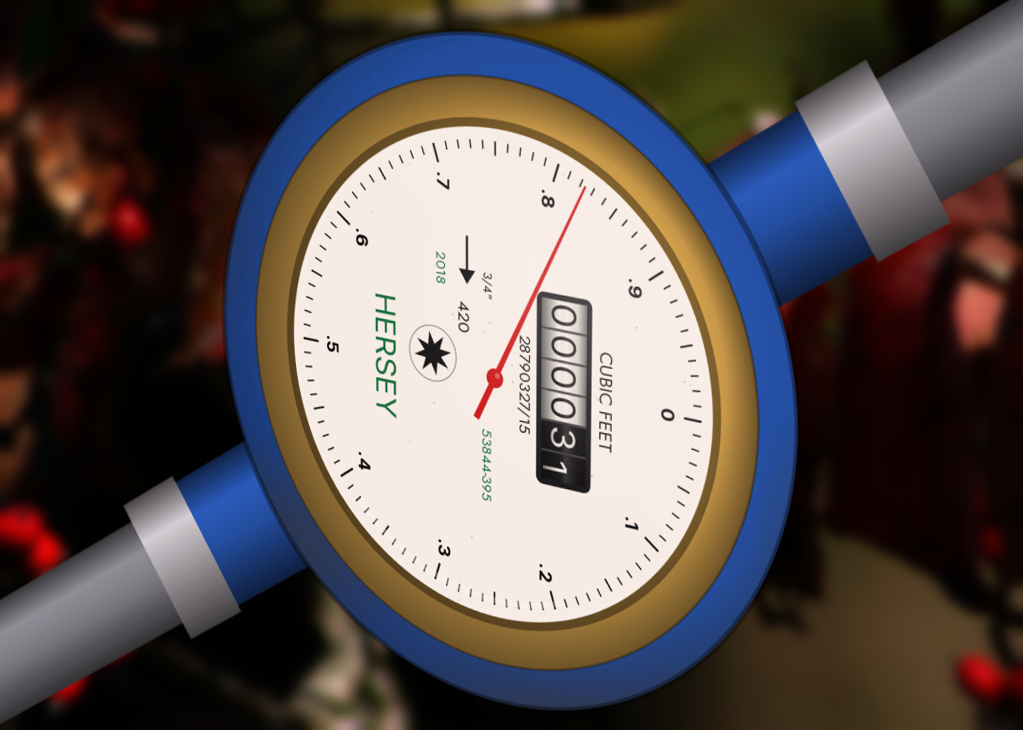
30.82 ft³
